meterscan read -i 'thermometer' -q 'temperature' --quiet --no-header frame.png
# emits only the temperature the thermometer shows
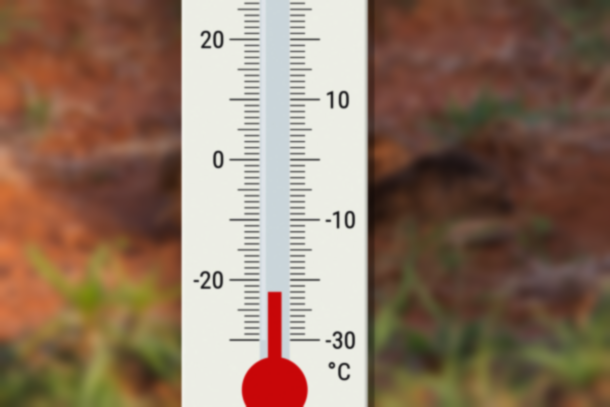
-22 °C
